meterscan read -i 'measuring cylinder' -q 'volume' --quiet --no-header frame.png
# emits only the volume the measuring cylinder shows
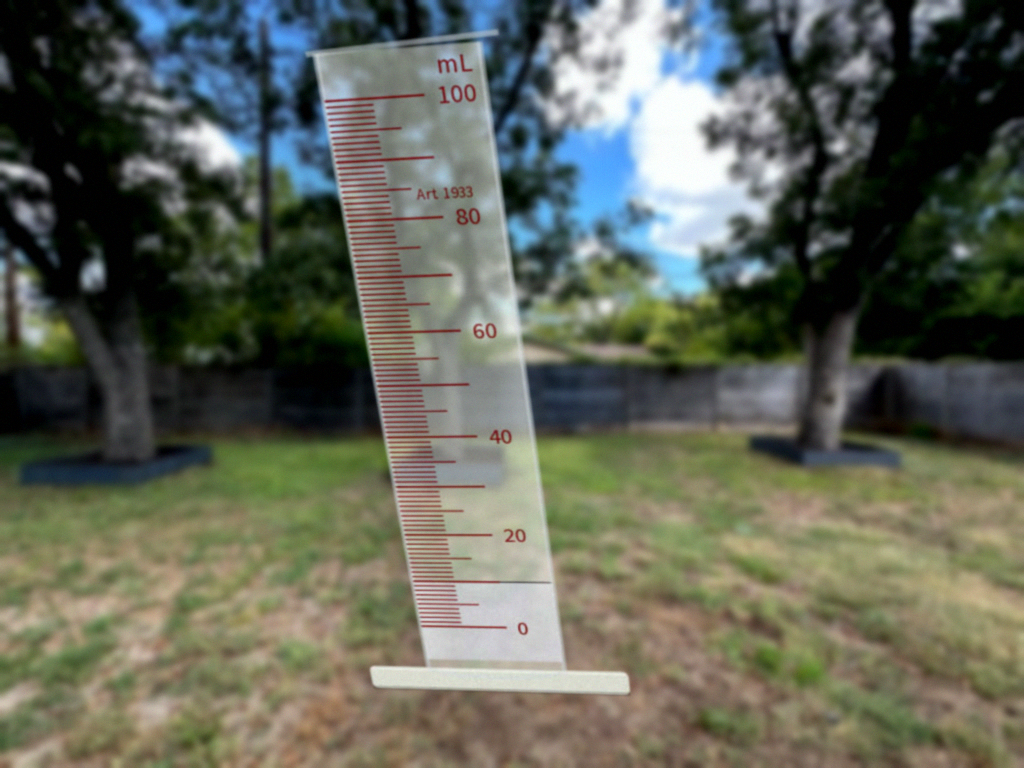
10 mL
